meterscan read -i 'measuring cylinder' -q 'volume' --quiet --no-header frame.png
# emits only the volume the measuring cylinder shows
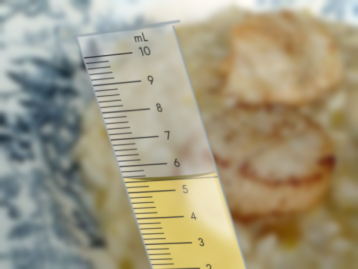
5.4 mL
